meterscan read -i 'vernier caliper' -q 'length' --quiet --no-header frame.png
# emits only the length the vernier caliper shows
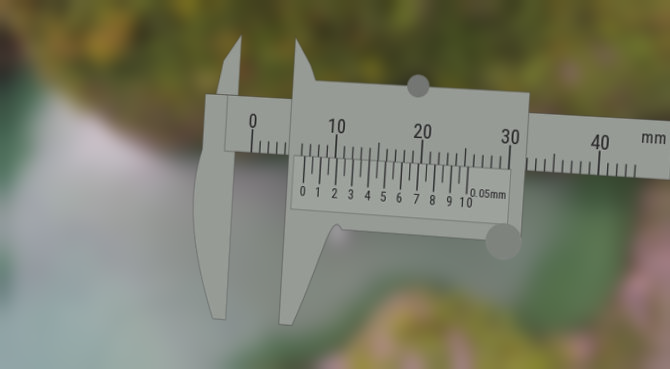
6.4 mm
